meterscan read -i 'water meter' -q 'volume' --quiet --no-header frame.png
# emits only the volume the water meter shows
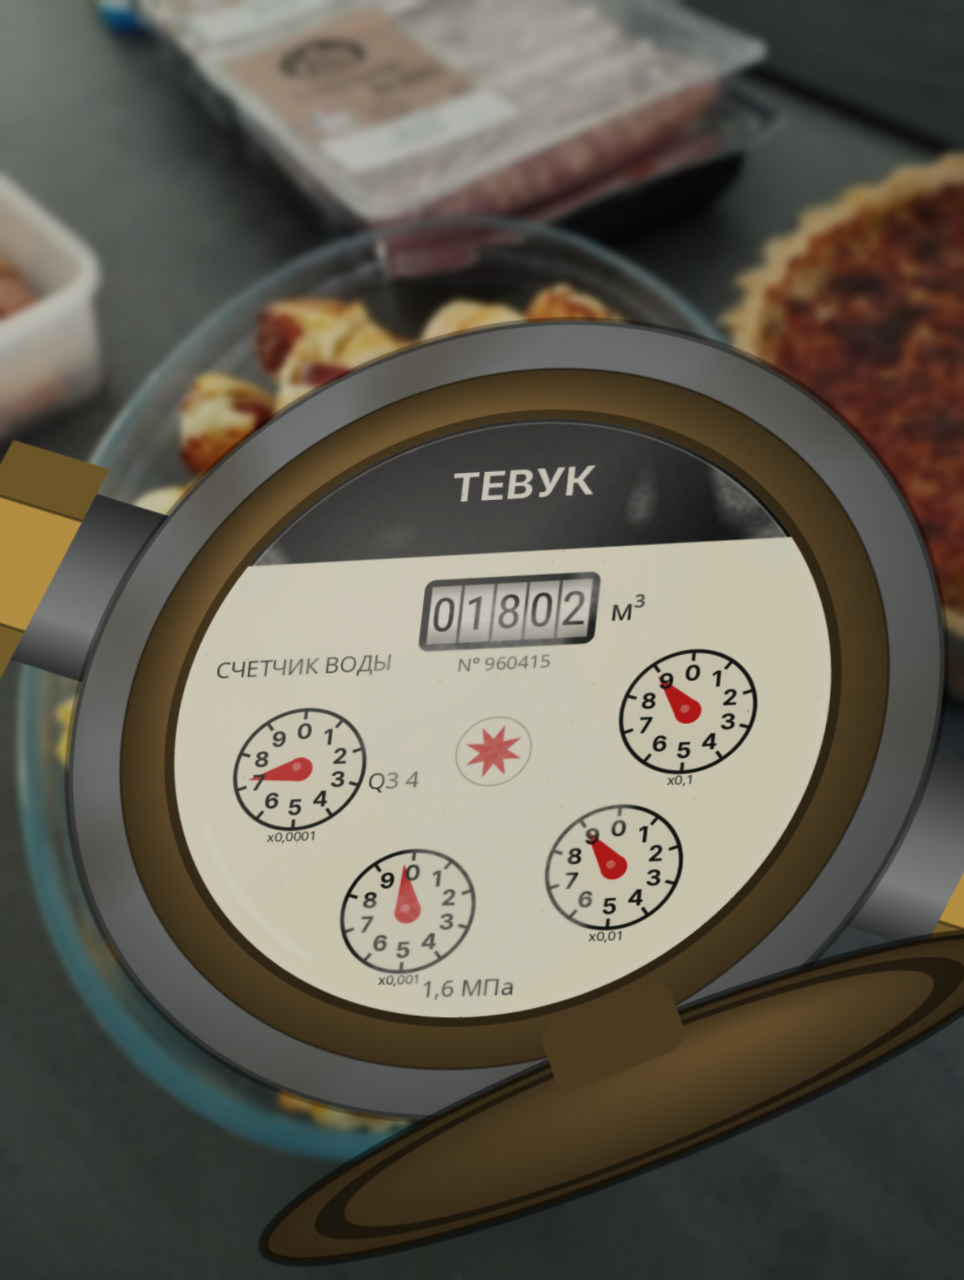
1802.8897 m³
